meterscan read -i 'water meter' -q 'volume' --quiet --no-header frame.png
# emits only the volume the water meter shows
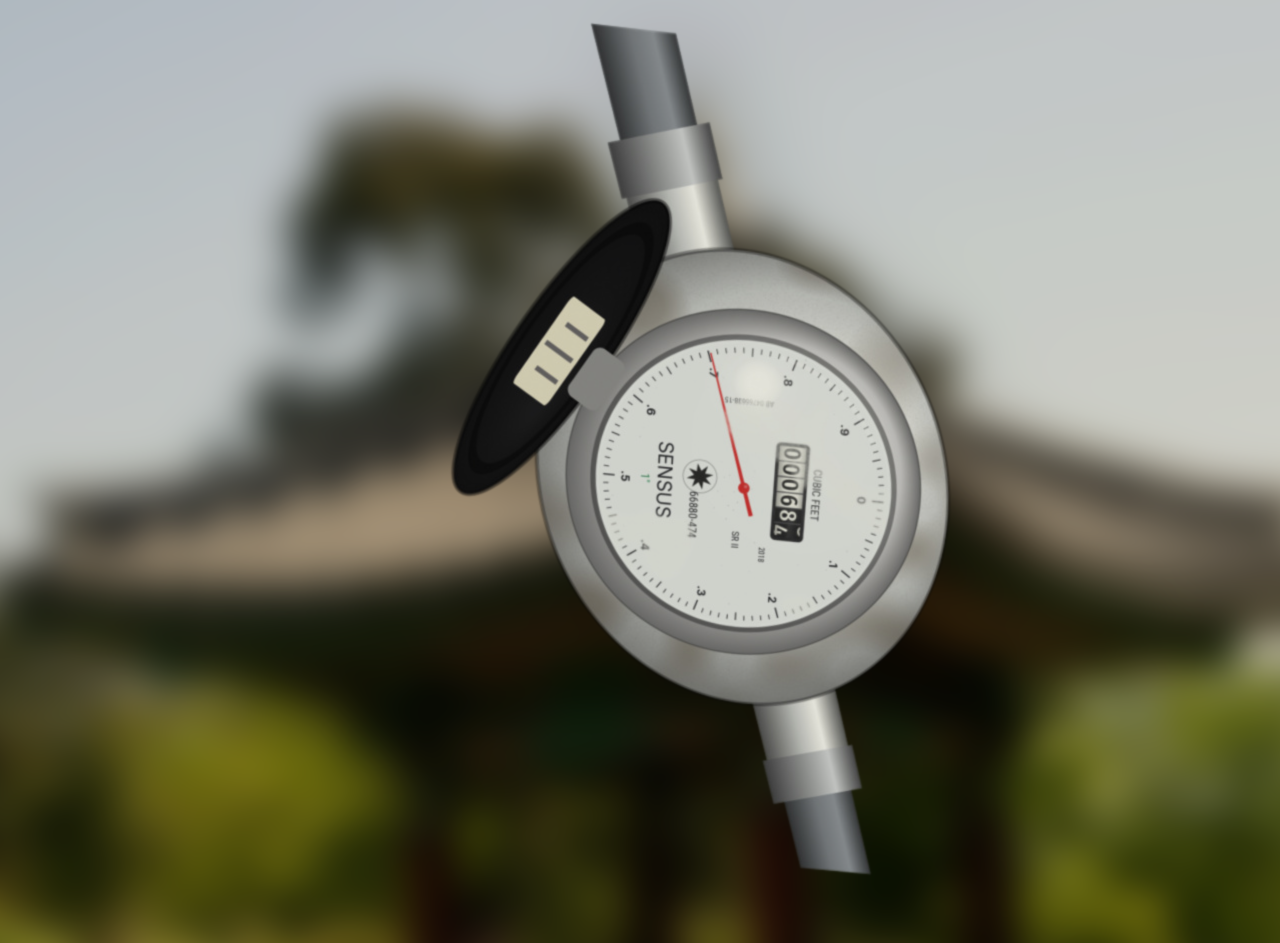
683.70 ft³
